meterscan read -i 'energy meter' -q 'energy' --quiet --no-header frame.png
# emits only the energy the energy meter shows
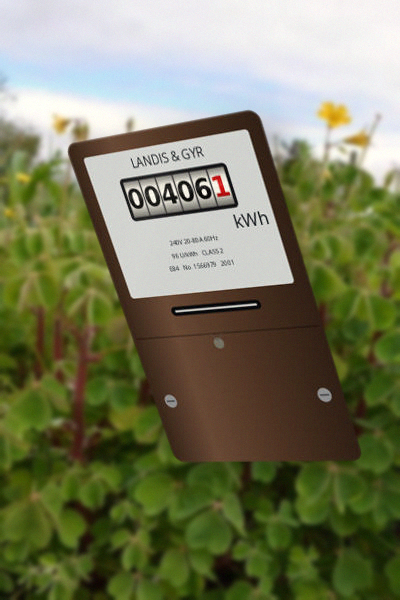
406.1 kWh
